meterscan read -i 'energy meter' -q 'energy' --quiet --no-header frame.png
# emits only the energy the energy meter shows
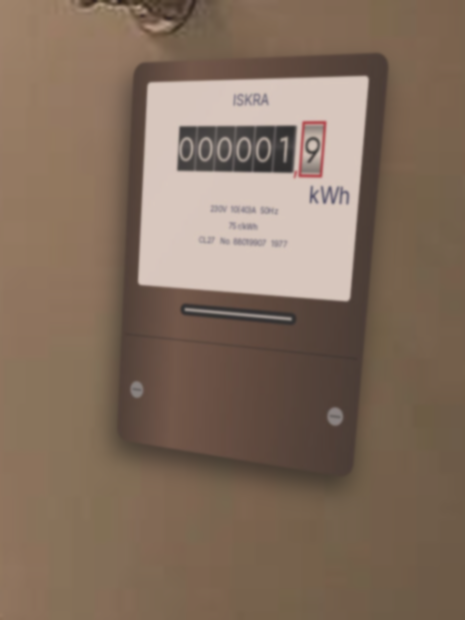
1.9 kWh
